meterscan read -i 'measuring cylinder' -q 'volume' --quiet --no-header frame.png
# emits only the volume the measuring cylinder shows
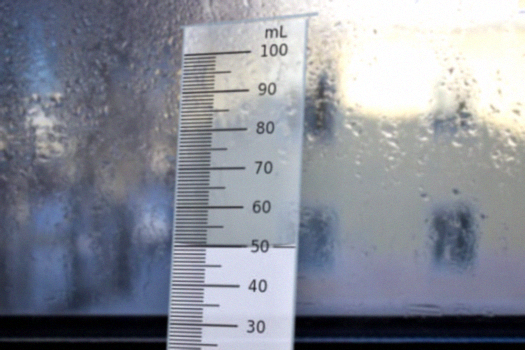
50 mL
